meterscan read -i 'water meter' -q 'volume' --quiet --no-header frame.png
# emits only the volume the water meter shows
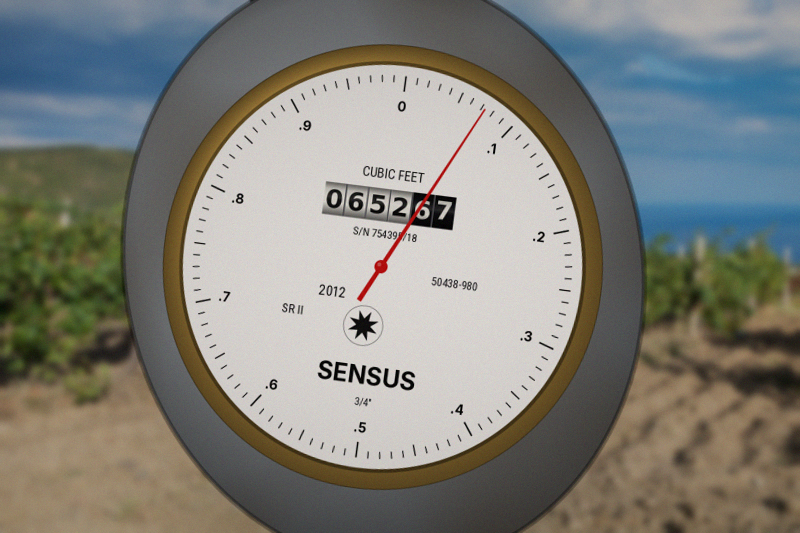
65267.07 ft³
